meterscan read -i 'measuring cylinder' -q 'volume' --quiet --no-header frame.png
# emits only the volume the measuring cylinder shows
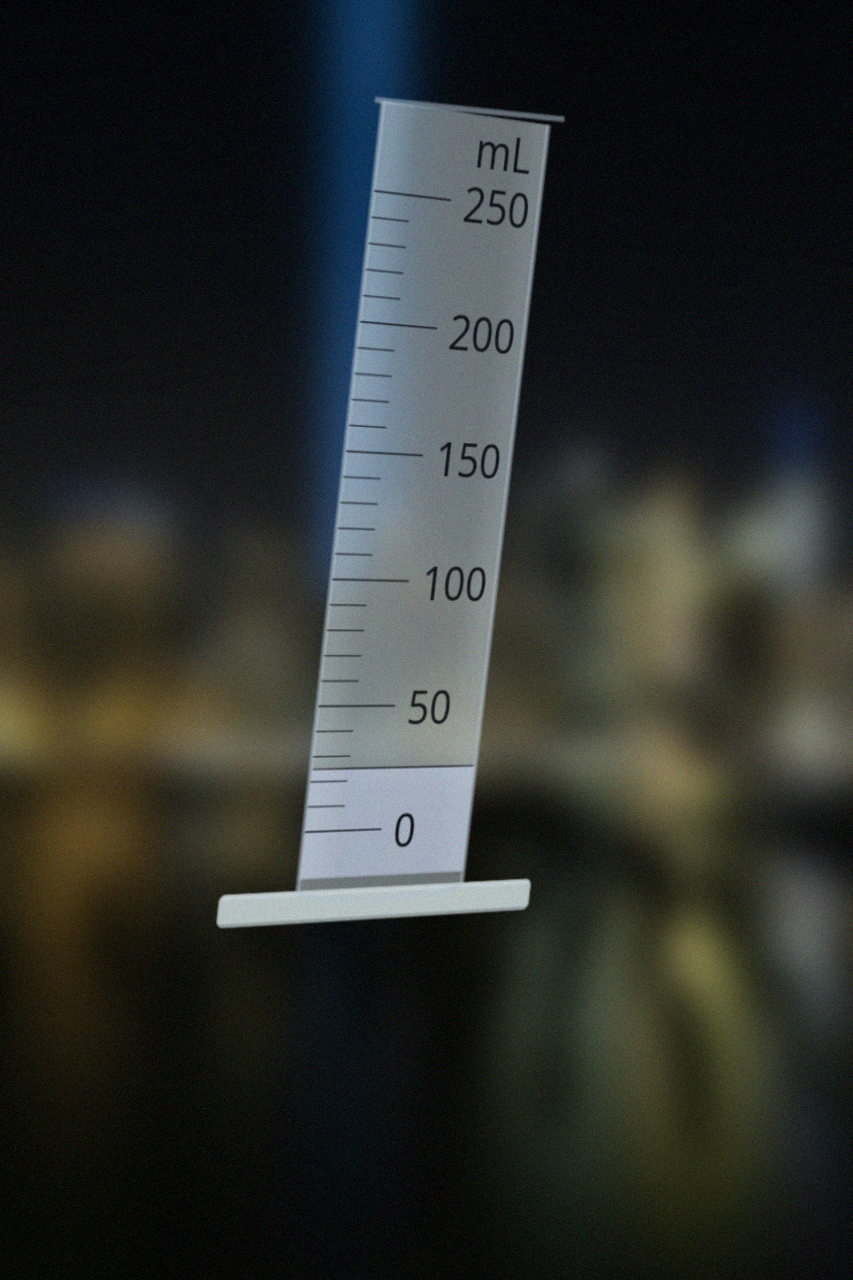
25 mL
